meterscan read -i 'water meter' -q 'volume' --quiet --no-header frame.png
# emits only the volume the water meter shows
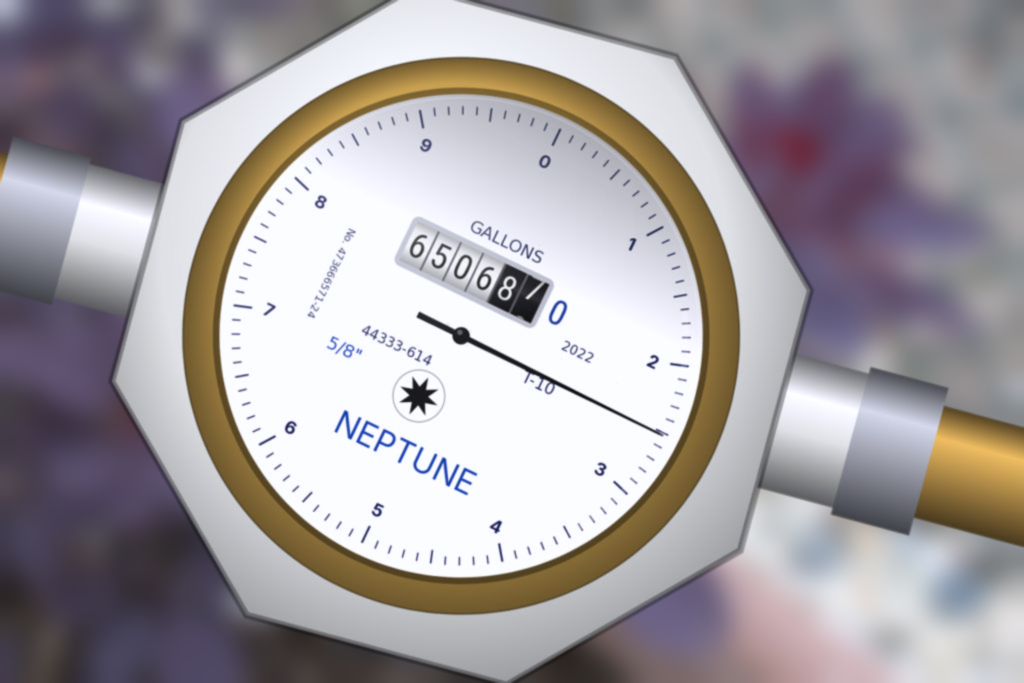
6506872.5 gal
